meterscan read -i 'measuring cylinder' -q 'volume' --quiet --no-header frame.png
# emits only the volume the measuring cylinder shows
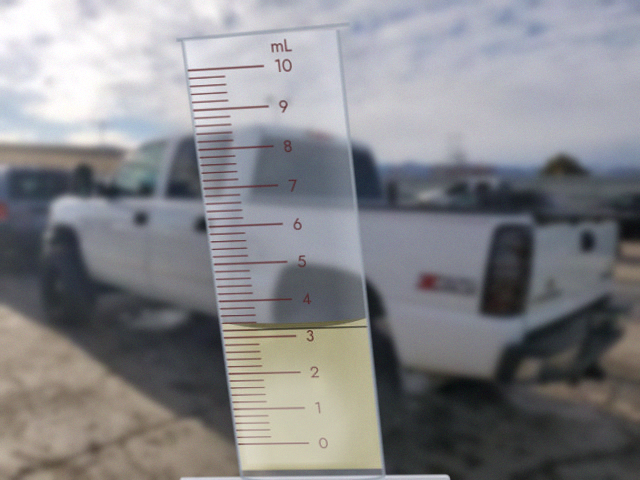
3.2 mL
